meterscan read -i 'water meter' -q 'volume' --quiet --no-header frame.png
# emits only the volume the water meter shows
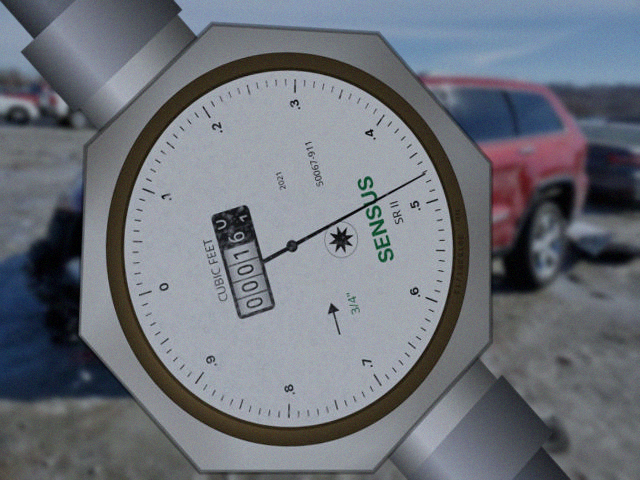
160.47 ft³
